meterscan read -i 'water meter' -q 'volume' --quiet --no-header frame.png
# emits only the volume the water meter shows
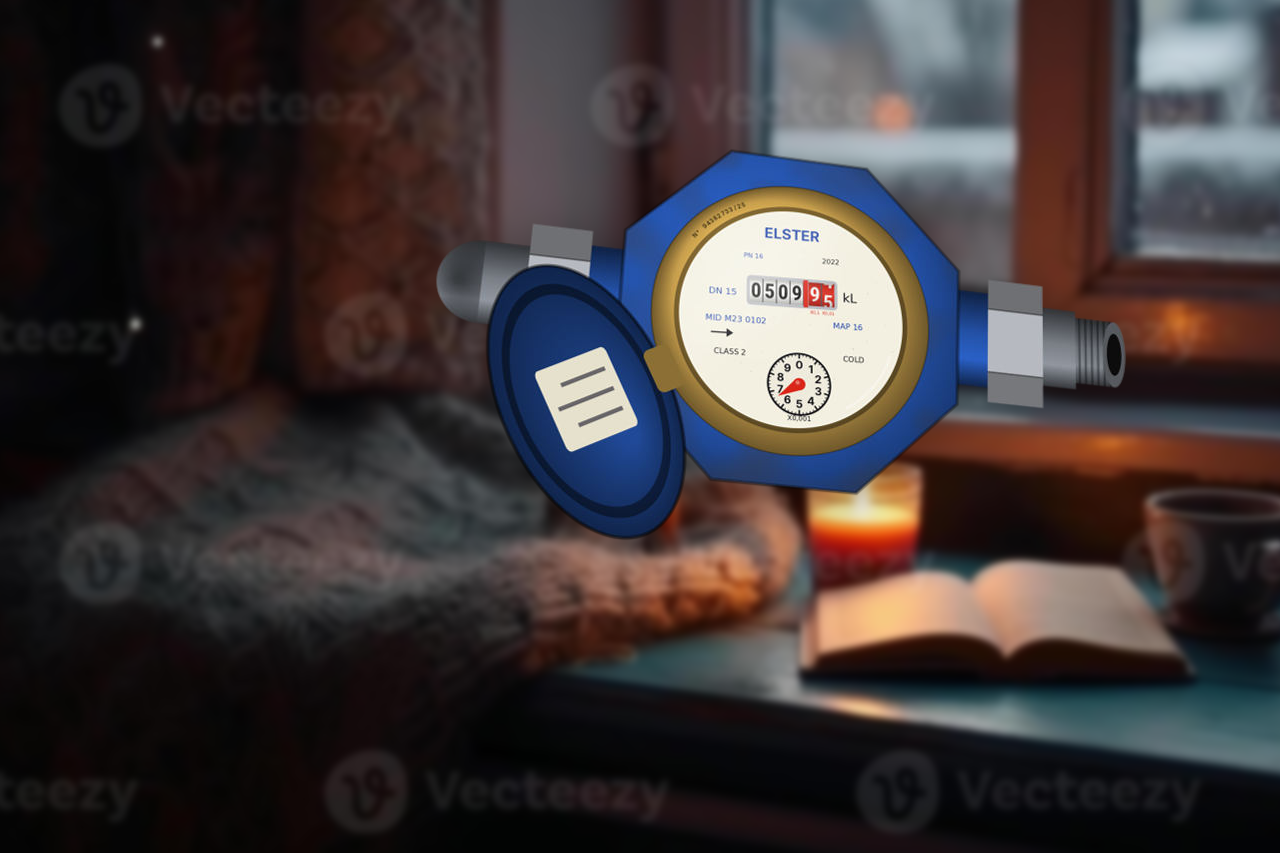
509.946 kL
